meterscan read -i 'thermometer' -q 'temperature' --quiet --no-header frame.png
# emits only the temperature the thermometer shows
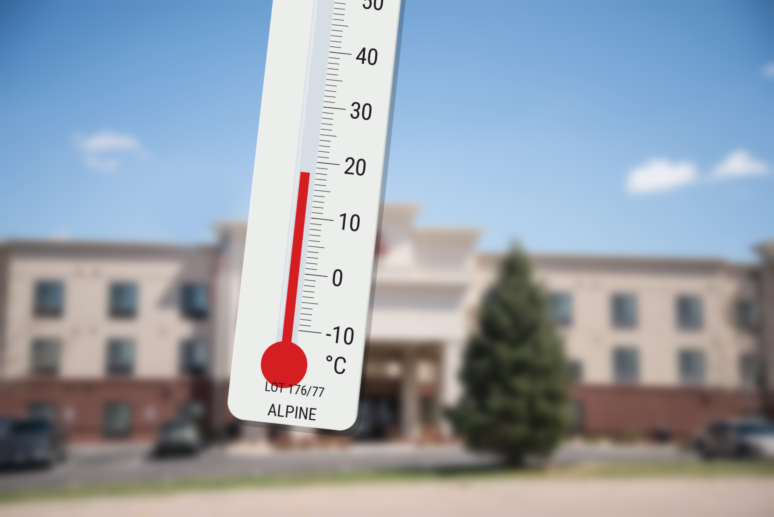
18 °C
